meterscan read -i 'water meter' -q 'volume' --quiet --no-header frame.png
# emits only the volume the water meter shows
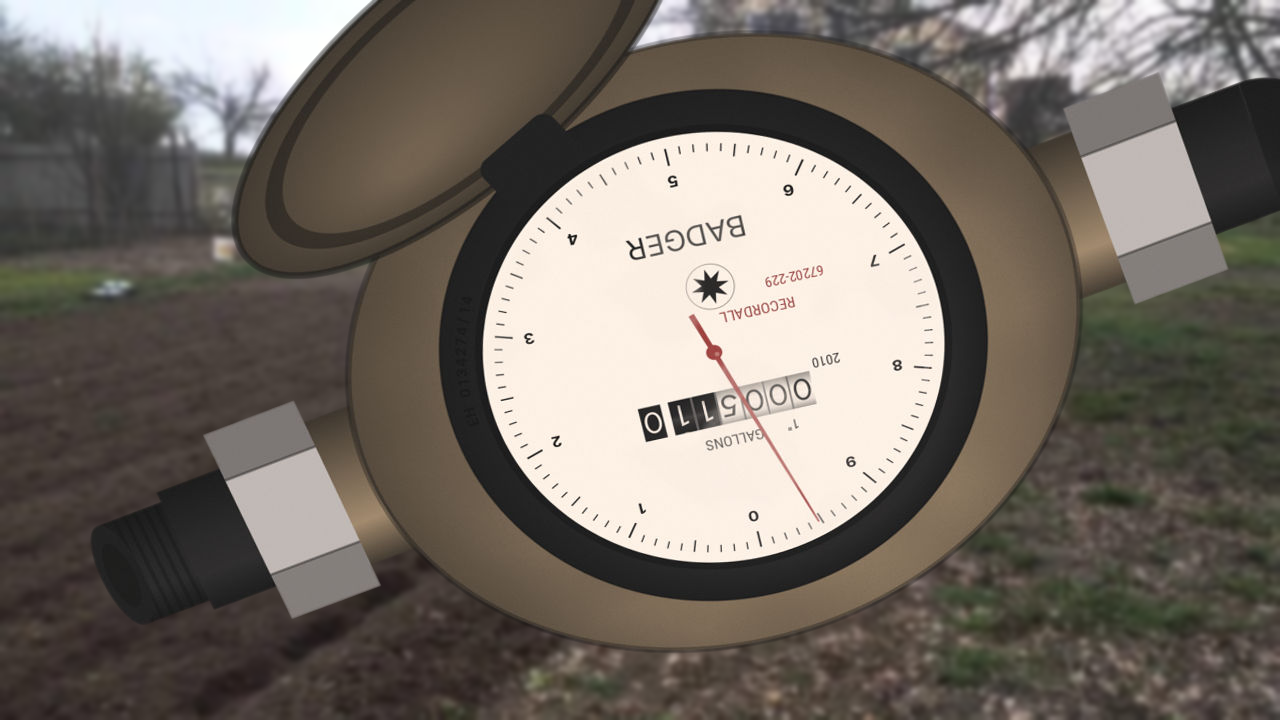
5109.5 gal
